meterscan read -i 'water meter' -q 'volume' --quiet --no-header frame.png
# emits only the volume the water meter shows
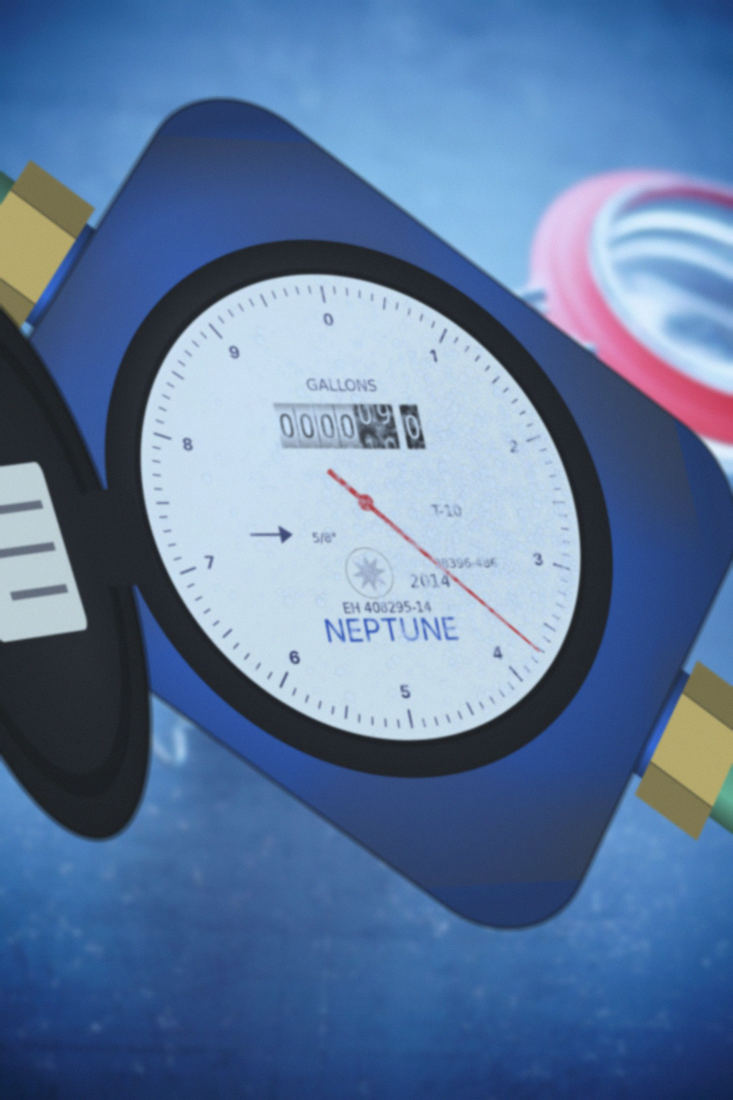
93.7 gal
